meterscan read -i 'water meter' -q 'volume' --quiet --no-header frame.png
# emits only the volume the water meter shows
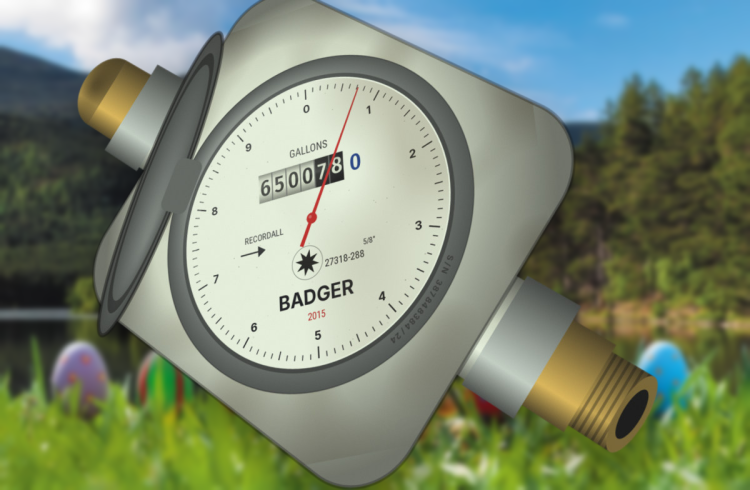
6500780.7 gal
